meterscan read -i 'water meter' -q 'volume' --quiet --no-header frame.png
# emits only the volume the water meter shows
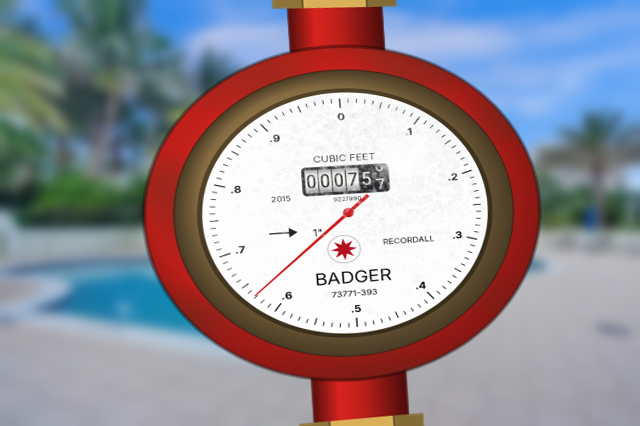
756.63 ft³
